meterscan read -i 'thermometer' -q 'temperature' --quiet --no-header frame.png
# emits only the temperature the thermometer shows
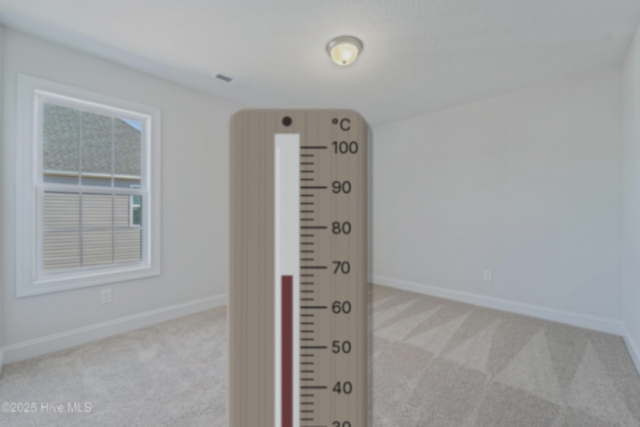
68 °C
